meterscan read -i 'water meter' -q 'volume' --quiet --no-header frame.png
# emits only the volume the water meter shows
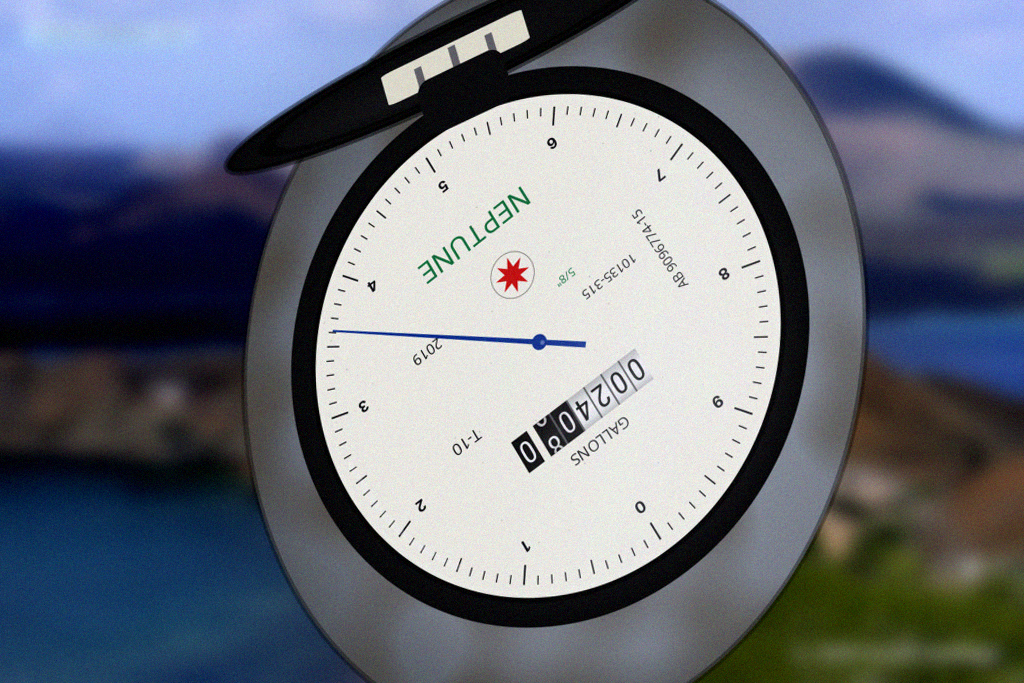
24083.6 gal
